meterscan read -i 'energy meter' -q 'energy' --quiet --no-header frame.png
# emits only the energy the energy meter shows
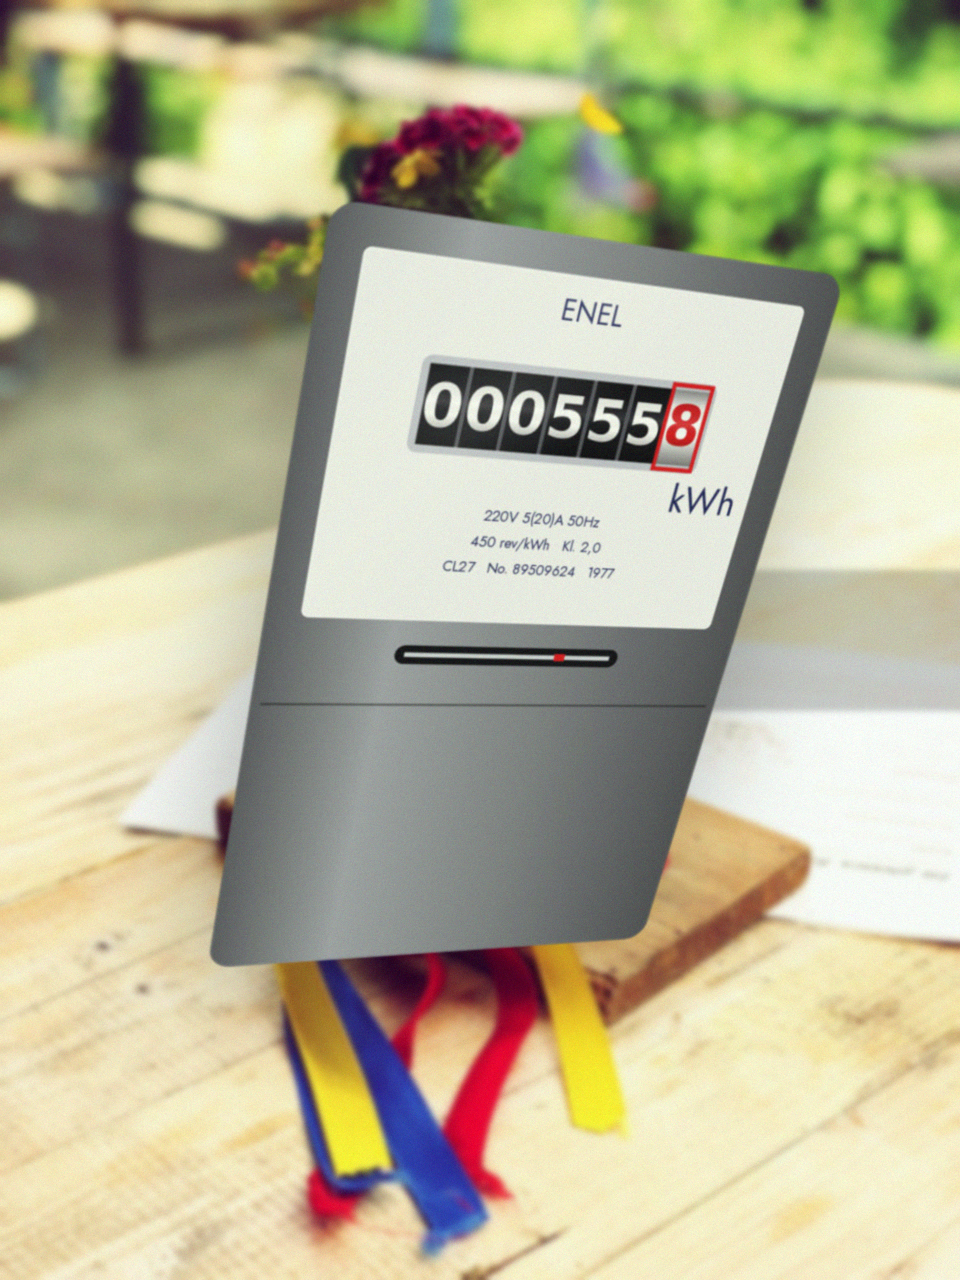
555.8 kWh
